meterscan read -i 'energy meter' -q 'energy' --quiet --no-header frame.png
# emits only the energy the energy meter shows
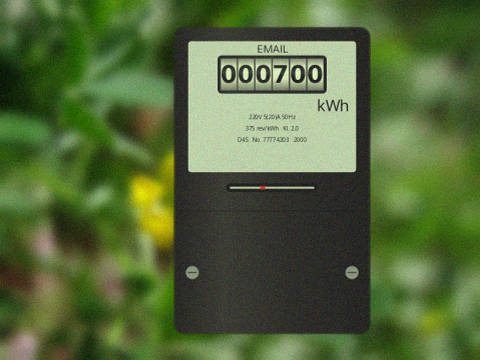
700 kWh
